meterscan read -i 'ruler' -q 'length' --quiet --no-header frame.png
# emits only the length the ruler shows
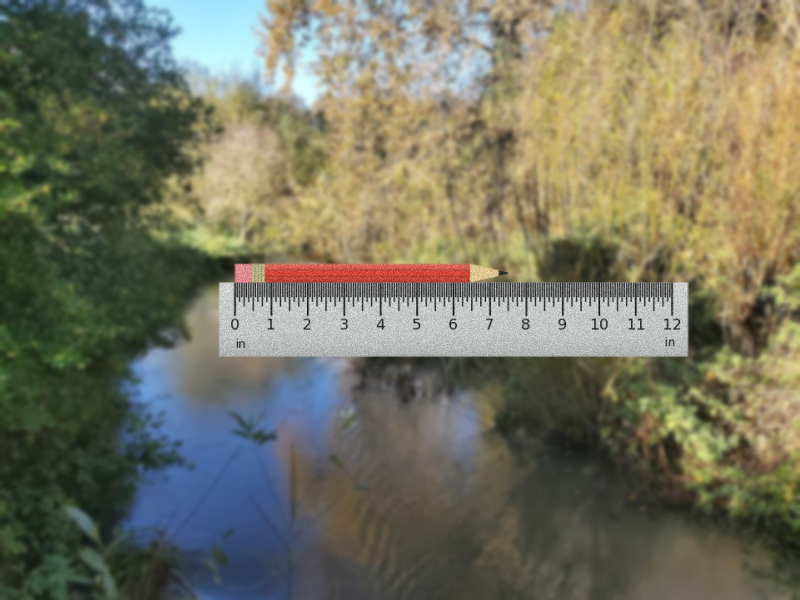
7.5 in
